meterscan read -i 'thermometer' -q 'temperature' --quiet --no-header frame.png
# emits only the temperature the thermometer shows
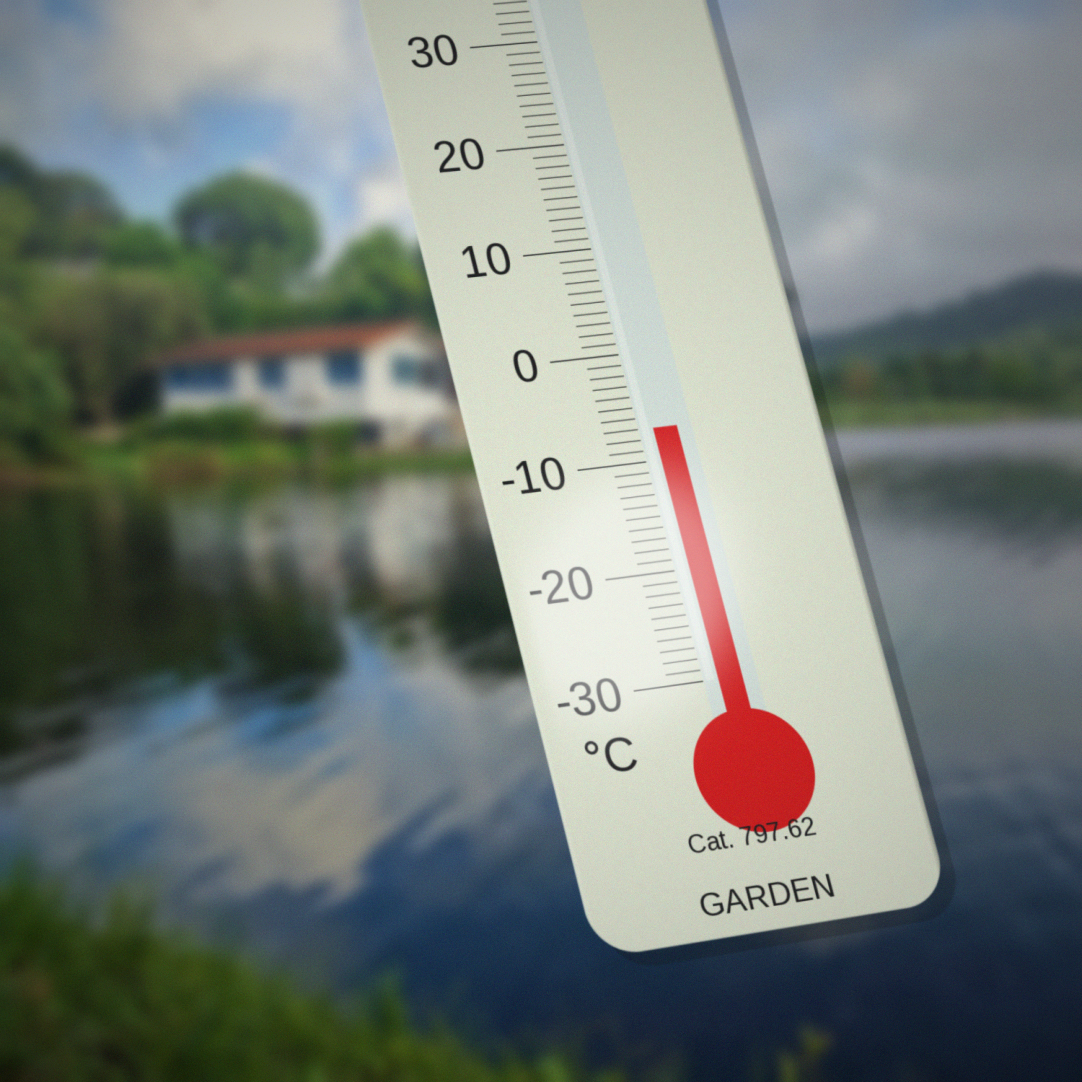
-7 °C
